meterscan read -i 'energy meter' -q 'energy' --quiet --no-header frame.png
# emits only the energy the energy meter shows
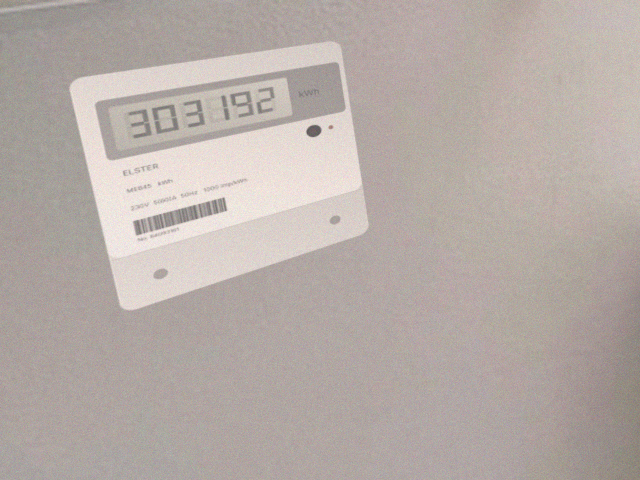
303192 kWh
